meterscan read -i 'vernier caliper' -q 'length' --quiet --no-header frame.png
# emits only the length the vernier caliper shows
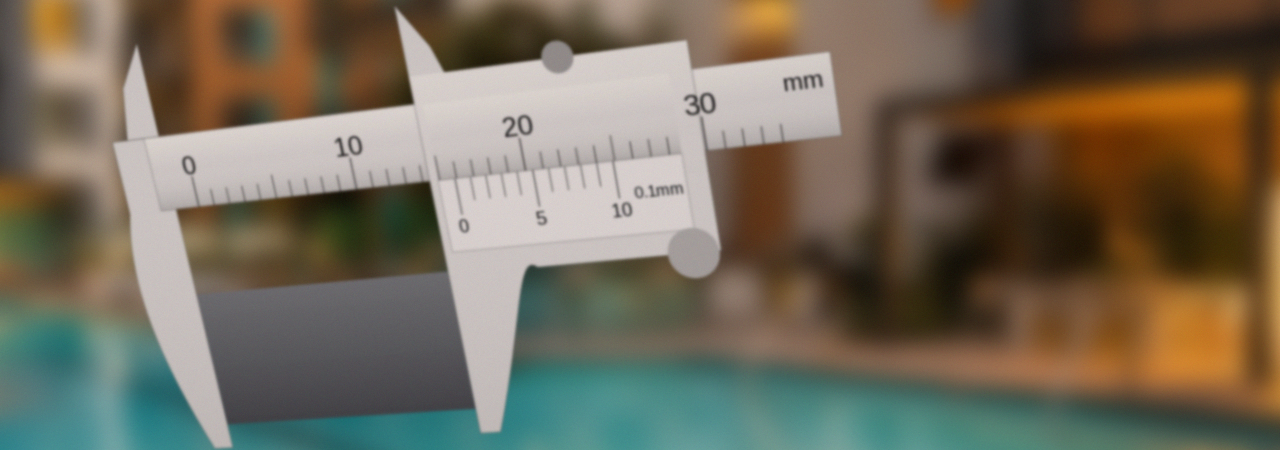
15.9 mm
